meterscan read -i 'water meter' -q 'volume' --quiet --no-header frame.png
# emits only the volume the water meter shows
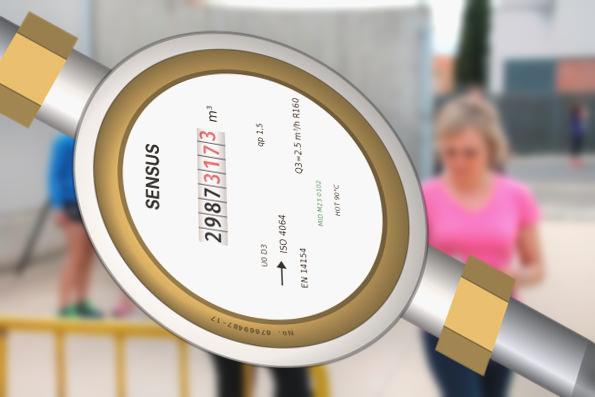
2987.3173 m³
